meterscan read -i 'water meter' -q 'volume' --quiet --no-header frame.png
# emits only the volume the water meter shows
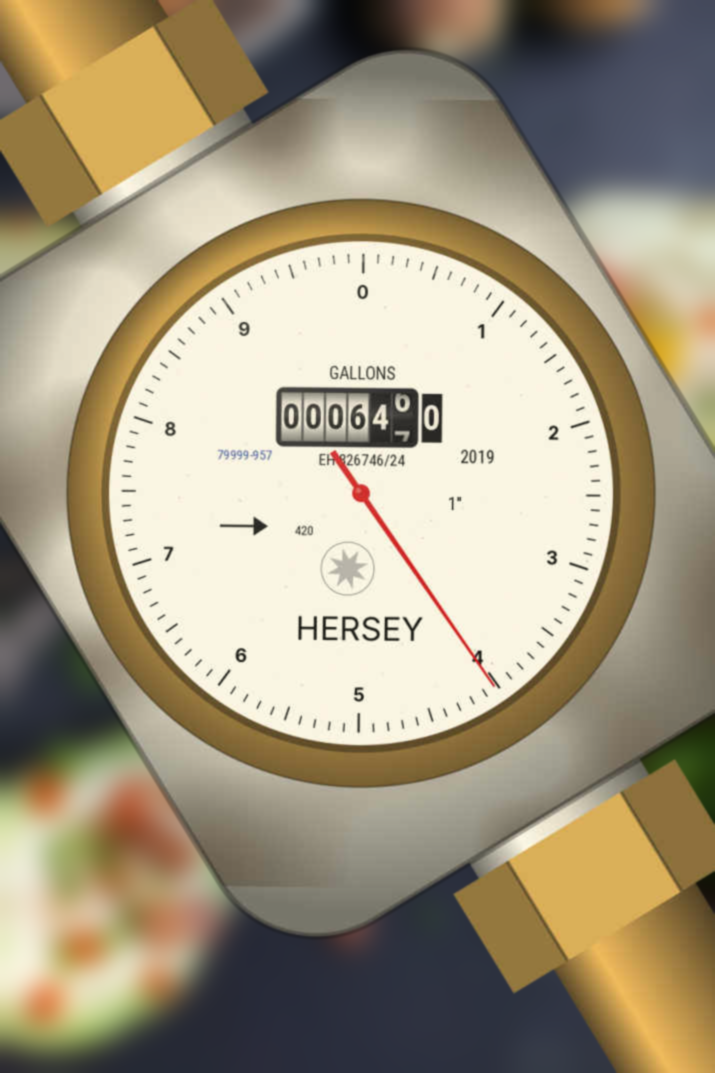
6464.0 gal
